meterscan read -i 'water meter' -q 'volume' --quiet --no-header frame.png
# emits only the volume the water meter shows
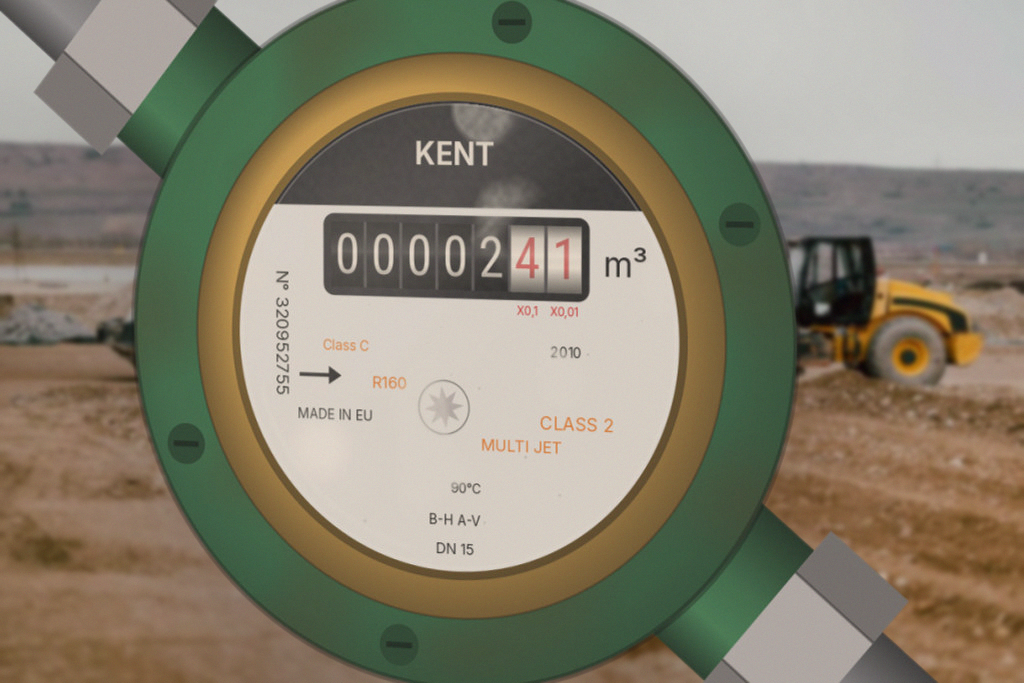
2.41 m³
